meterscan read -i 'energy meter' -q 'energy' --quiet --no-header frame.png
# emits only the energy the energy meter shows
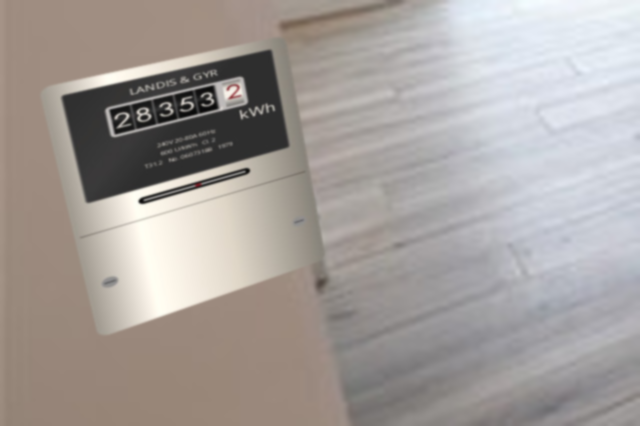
28353.2 kWh
